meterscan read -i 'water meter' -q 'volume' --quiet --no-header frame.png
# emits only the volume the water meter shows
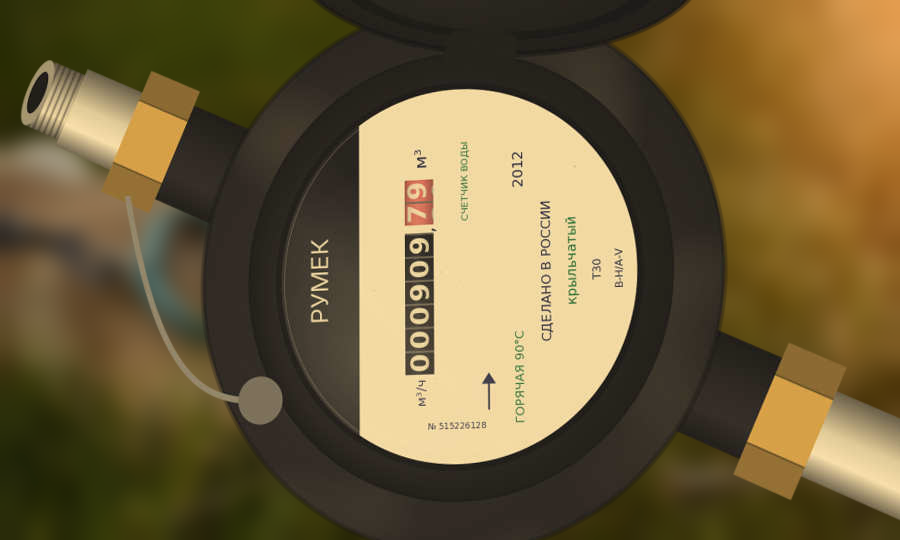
909.79 m³
